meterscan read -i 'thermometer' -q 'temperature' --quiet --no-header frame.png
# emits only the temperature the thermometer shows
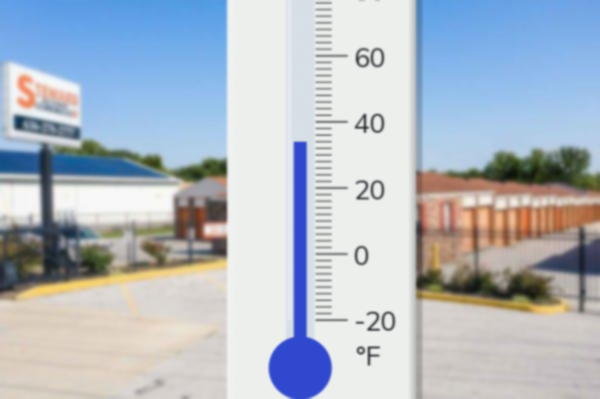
34 °F
